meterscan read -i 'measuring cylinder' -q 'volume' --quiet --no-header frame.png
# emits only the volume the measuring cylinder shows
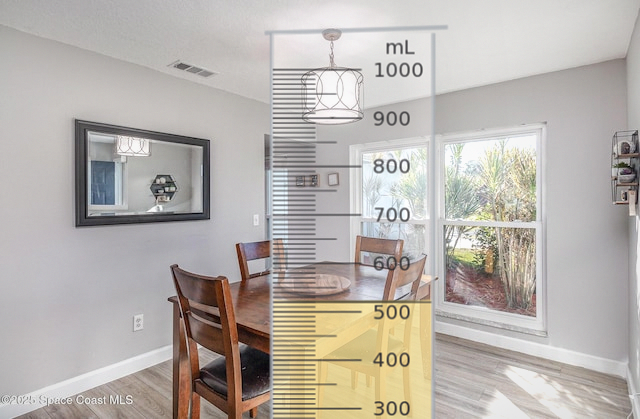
520 mL
